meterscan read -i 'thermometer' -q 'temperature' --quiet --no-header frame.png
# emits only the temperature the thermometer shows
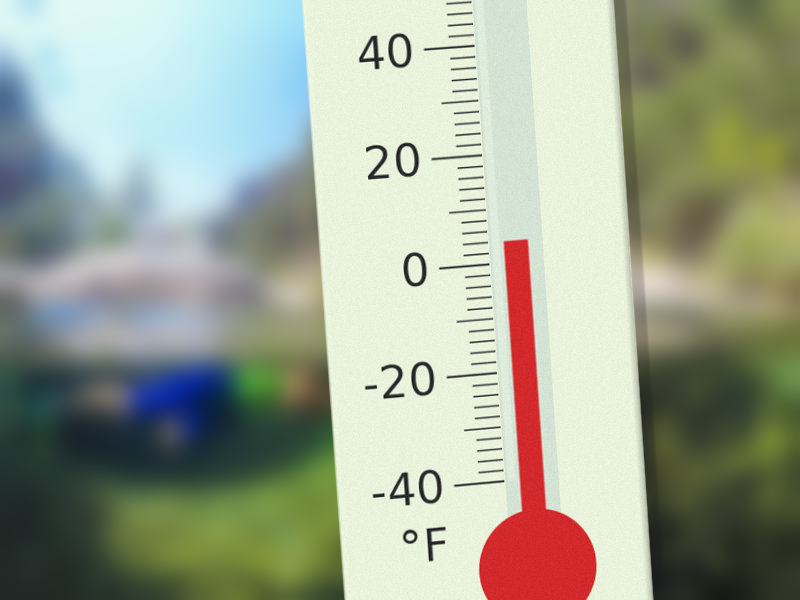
4 °F
